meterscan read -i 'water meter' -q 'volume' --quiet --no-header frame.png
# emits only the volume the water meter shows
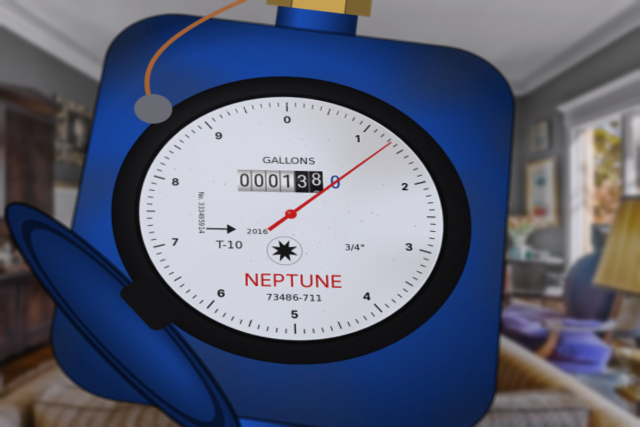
1381.3 gal
